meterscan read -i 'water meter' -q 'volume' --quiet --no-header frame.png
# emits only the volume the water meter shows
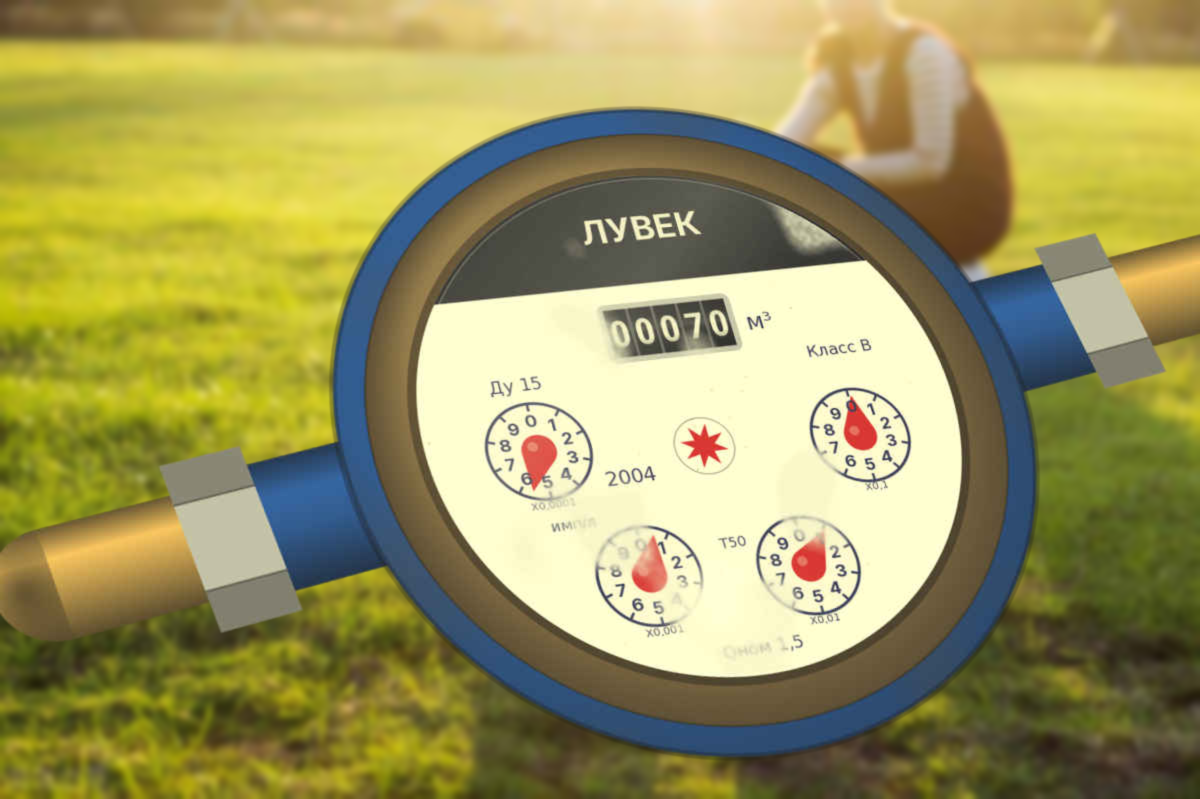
70.0105 m³
